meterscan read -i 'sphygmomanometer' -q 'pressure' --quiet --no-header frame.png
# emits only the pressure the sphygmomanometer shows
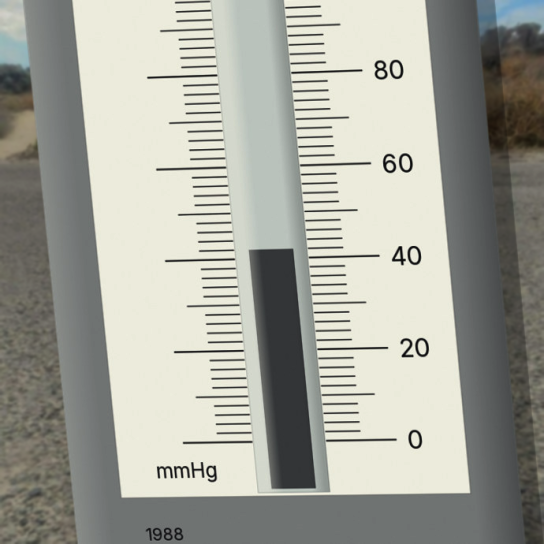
42 mmHg
